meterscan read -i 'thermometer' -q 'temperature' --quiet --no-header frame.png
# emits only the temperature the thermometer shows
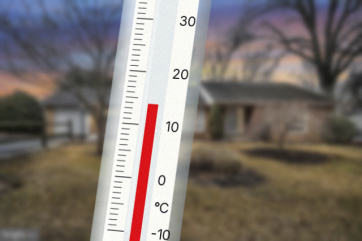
14 °C
